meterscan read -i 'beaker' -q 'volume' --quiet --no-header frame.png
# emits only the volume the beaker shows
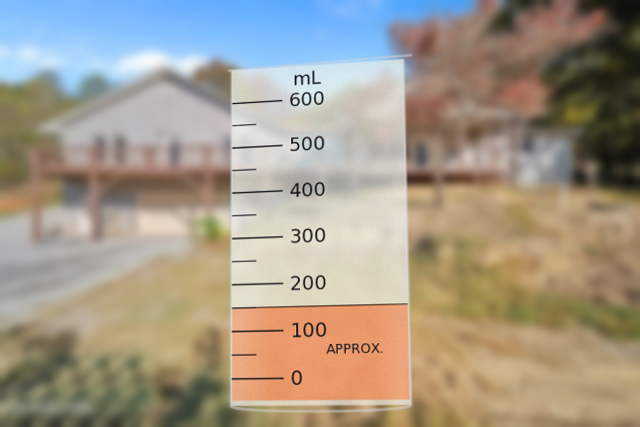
150 mL
